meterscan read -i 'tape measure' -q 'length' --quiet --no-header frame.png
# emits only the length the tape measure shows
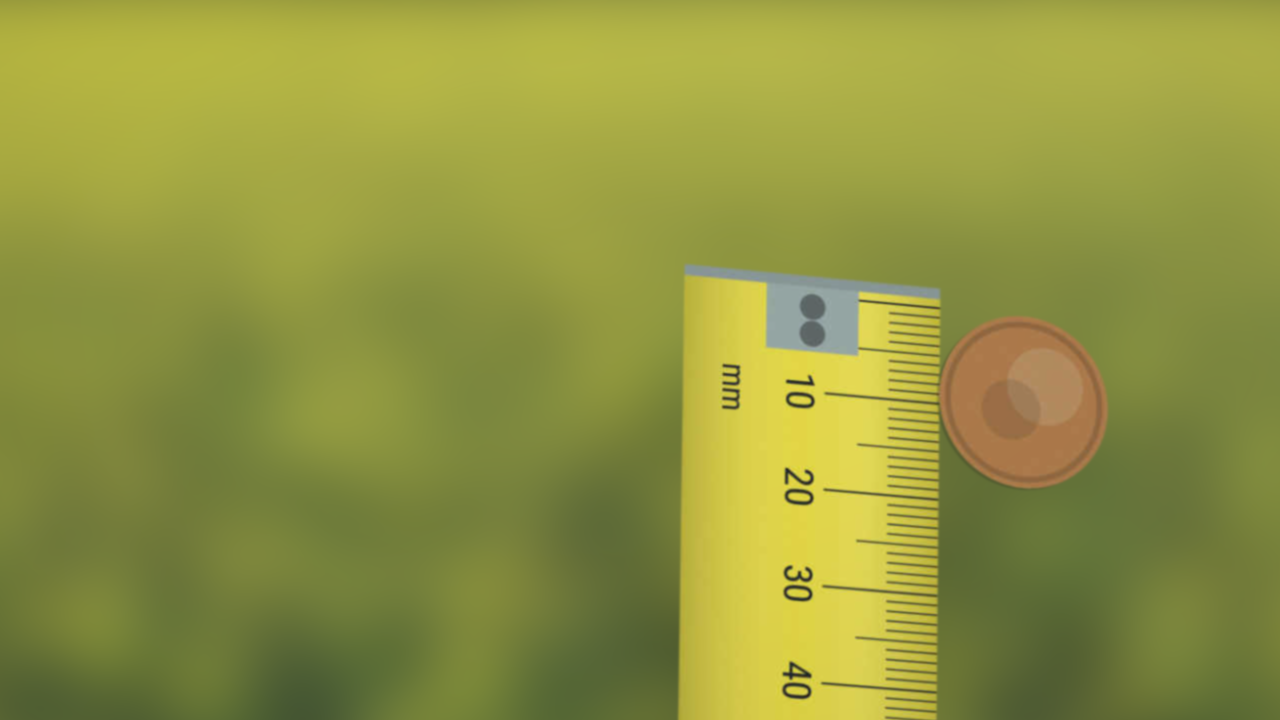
18 mm
